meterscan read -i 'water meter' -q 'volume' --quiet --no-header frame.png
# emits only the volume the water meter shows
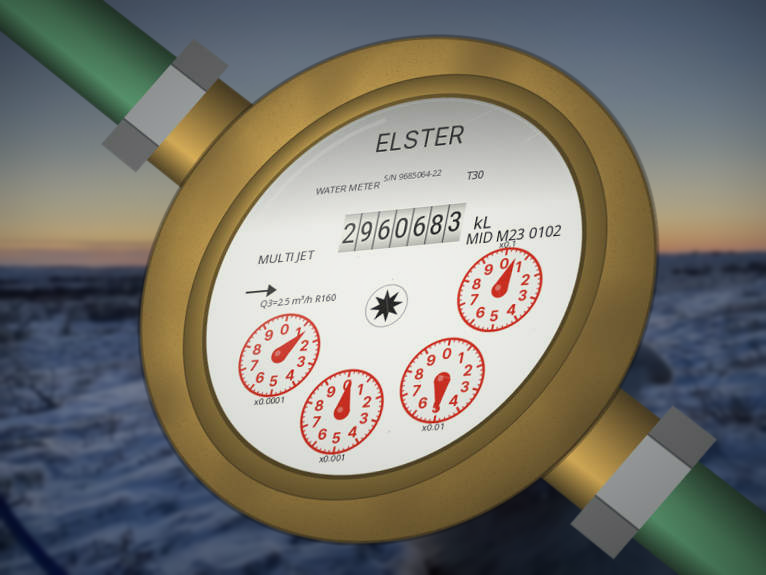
2960683.0501 kL
